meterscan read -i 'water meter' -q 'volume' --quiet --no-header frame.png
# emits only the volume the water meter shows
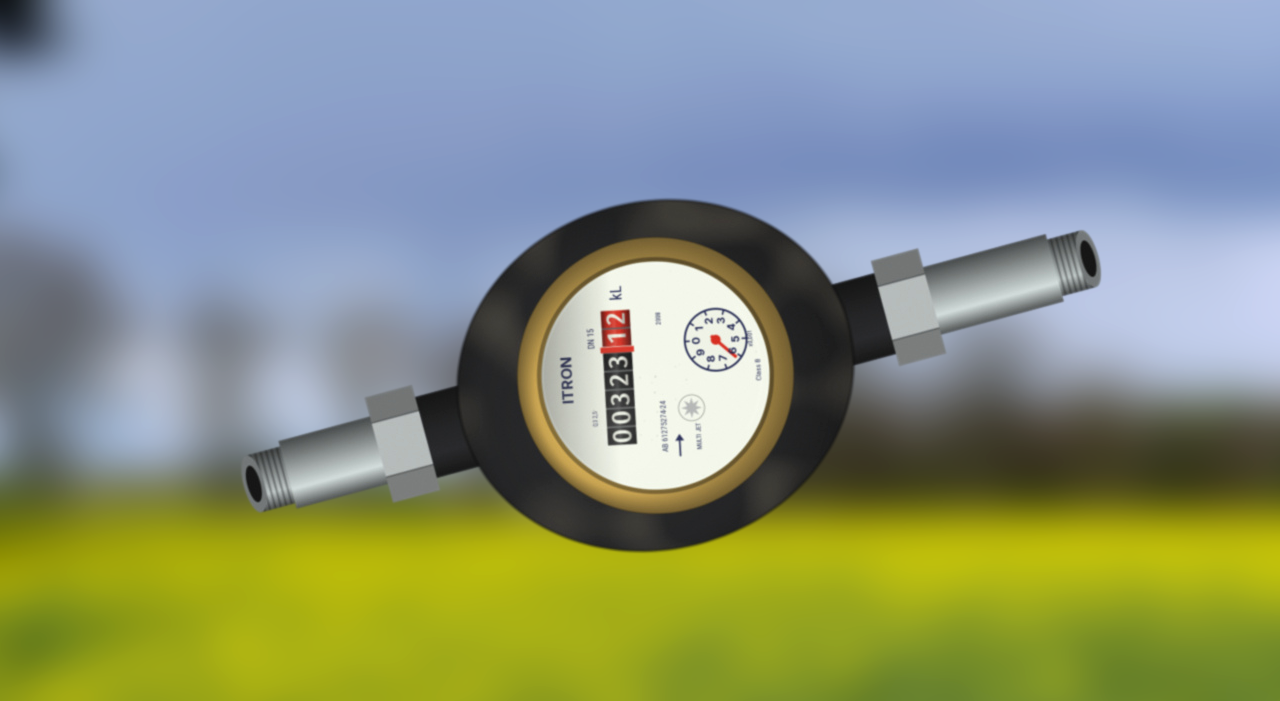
323.126 kL
